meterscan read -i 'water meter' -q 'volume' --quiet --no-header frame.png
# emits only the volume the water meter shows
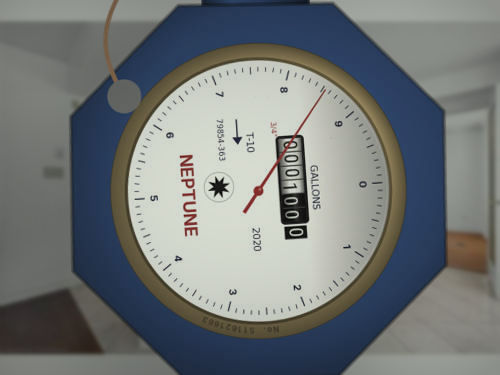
998.5 gal
